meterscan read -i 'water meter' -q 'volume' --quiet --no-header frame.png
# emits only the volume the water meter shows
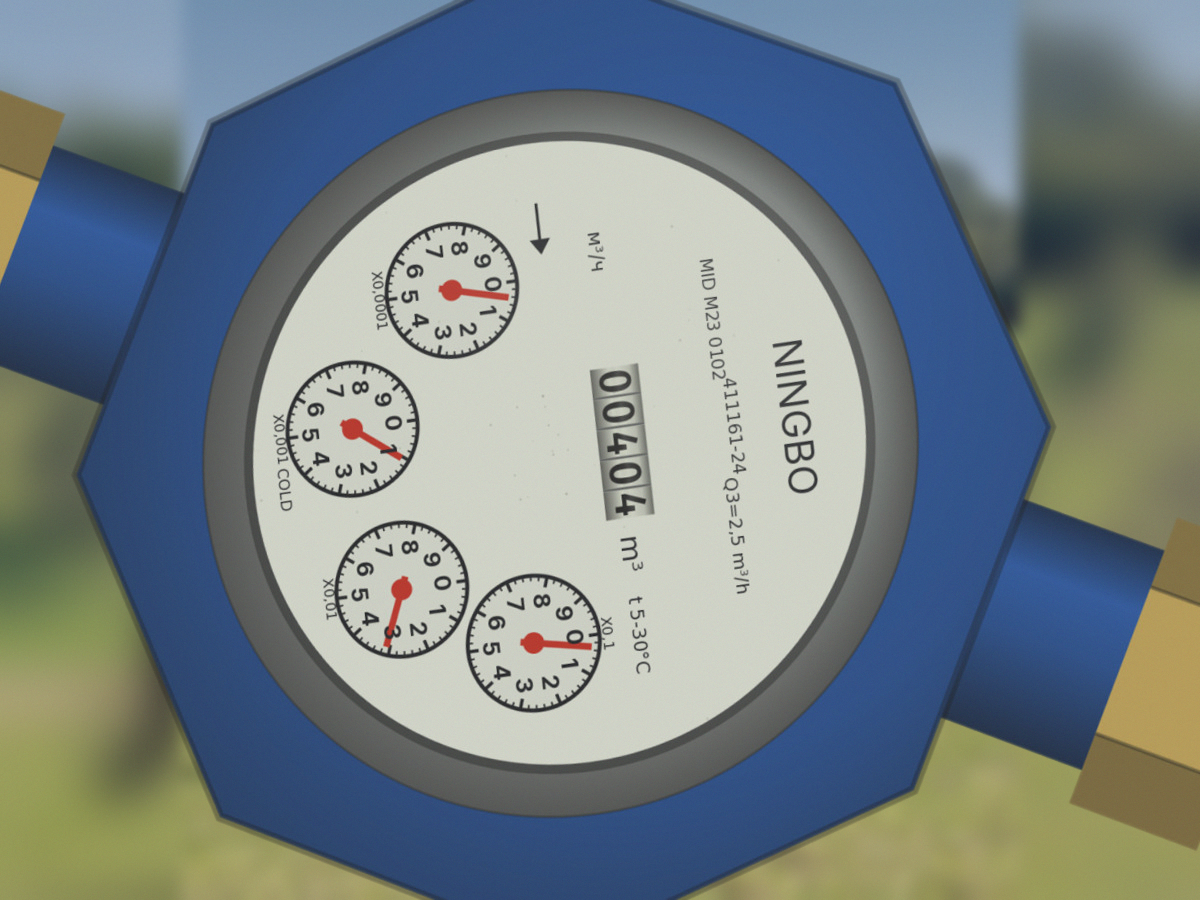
404.0310 m³
